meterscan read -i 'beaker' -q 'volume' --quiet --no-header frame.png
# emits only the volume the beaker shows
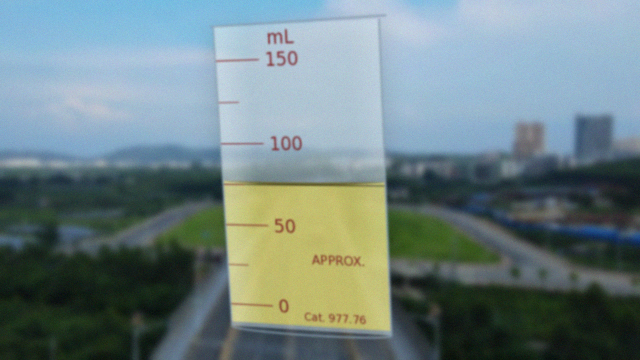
75 mL
